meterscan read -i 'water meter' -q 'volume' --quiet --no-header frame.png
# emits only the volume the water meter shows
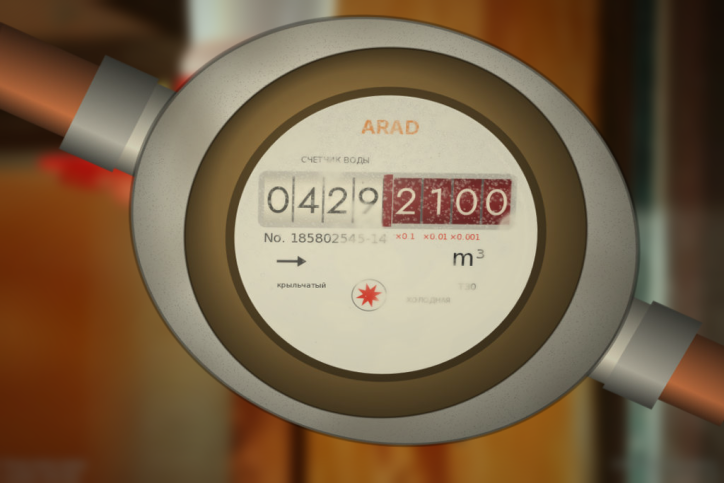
429.2100 m³
